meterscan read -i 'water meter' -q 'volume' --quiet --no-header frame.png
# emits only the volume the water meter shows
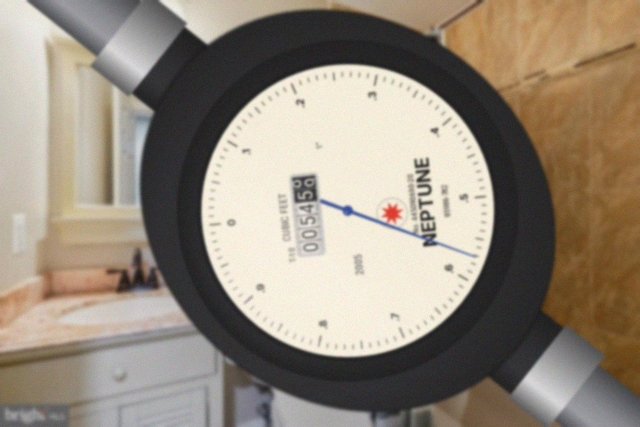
5458.57 ft³
